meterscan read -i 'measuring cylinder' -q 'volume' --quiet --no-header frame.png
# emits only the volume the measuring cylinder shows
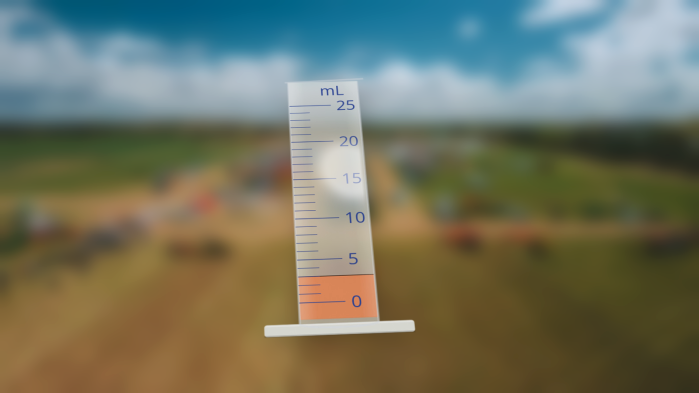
3 mL
